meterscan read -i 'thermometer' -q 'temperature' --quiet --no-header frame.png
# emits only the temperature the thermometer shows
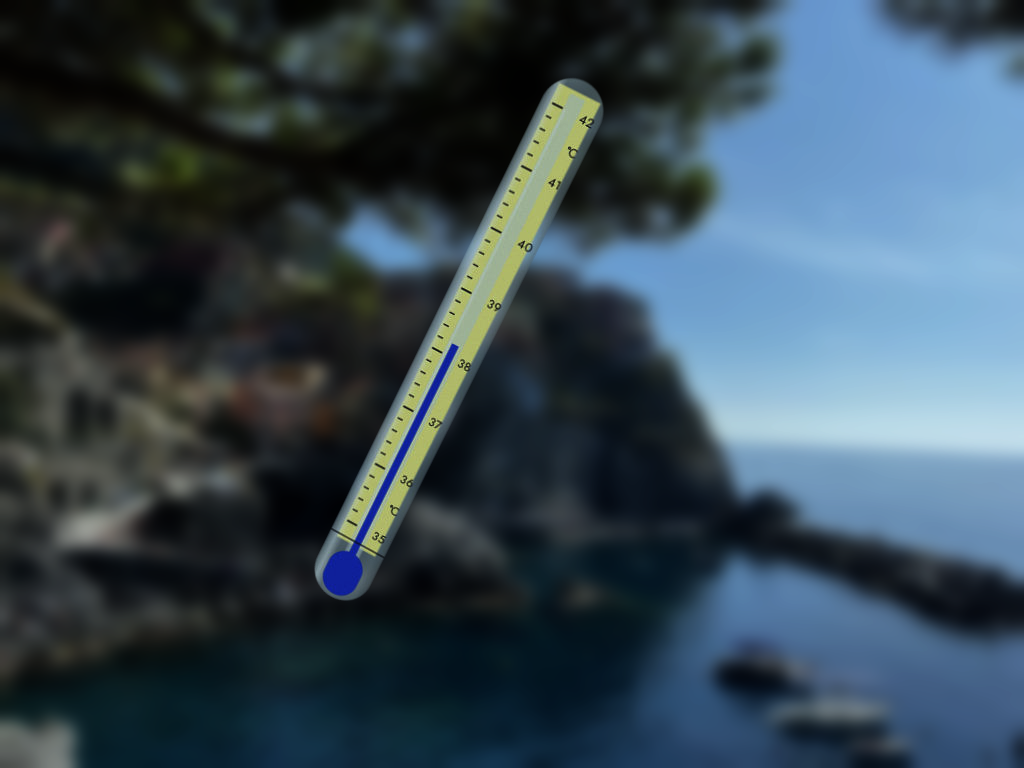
38.2 °C
